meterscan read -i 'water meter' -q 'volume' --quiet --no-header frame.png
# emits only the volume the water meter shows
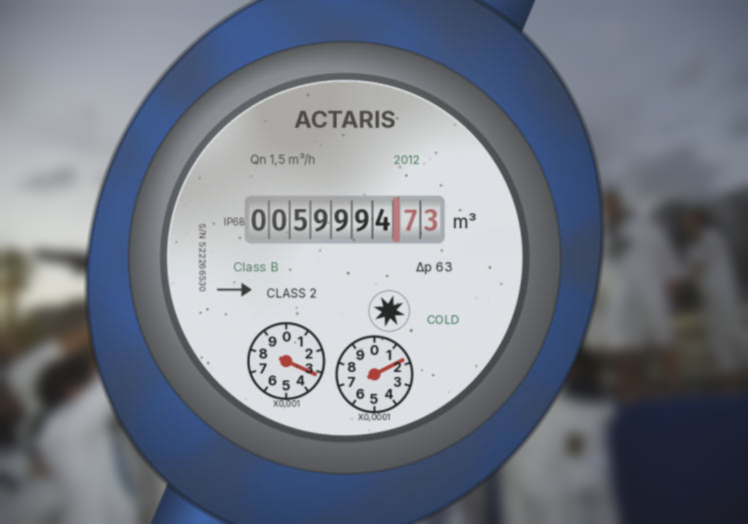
59994.7331 m³
